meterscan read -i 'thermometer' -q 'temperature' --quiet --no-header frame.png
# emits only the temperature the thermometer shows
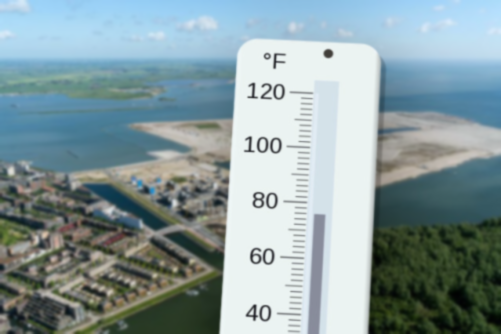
76 °F
